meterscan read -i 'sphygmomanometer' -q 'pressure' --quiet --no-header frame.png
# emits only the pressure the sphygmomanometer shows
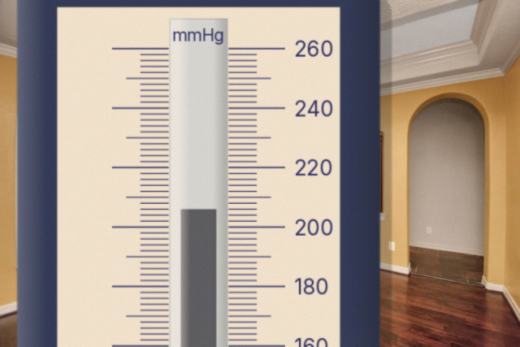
206 mmHg
